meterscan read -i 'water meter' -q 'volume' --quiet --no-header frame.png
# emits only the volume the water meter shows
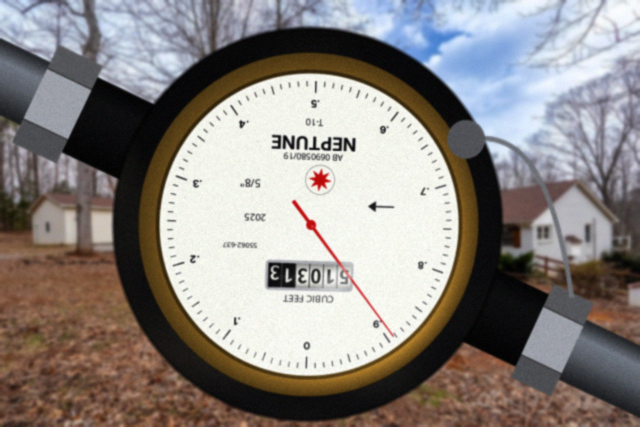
510312.89 ft³
